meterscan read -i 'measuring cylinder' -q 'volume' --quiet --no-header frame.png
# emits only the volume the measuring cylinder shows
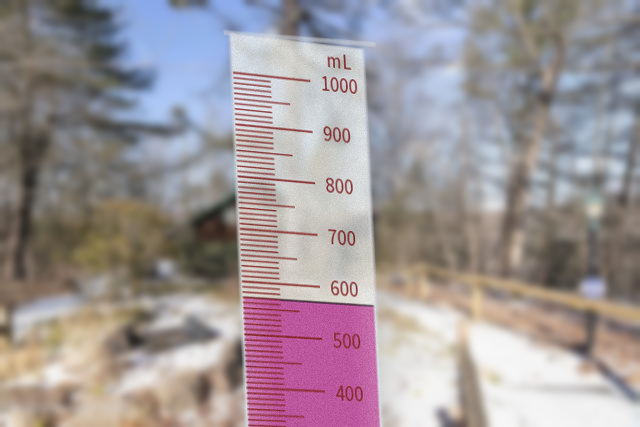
570 mL
